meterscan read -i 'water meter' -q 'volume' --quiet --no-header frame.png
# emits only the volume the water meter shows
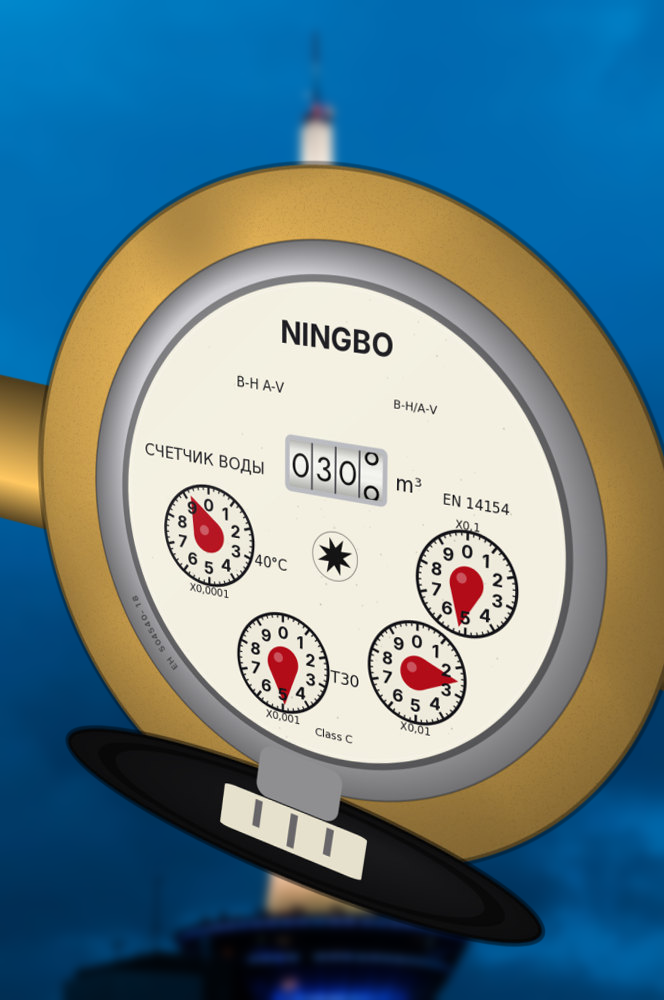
308.5249 m³
